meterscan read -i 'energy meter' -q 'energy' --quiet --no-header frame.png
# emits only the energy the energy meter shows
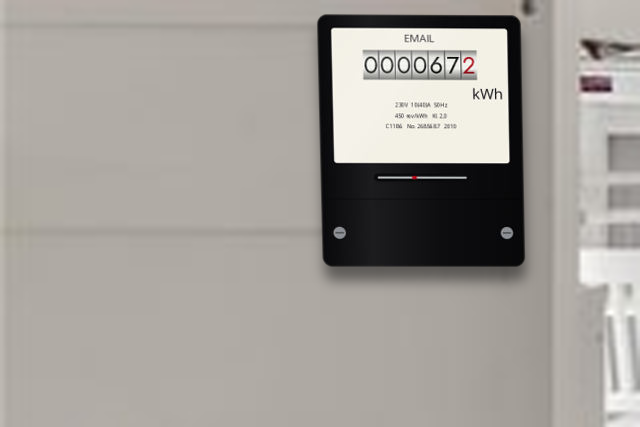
67.2 kWh
